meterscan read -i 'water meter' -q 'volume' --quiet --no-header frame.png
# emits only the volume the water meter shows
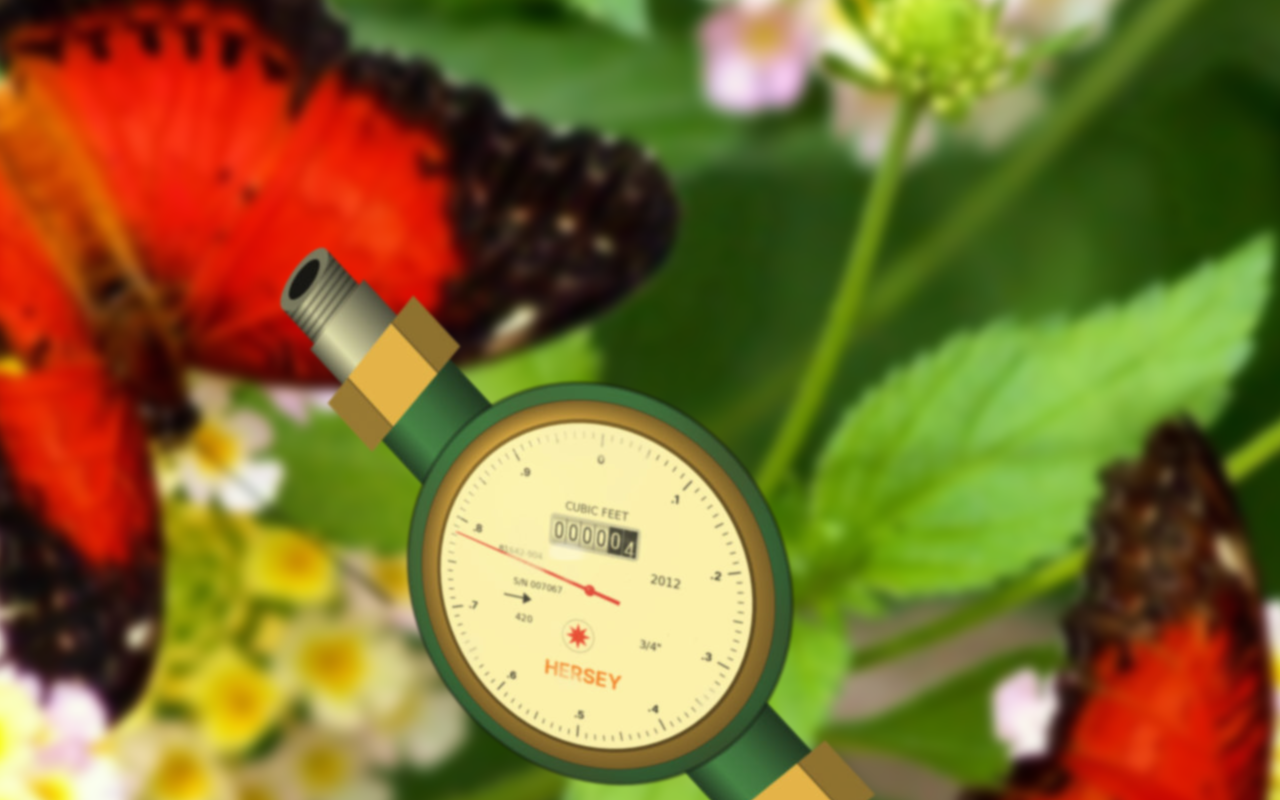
3.78 ft³
